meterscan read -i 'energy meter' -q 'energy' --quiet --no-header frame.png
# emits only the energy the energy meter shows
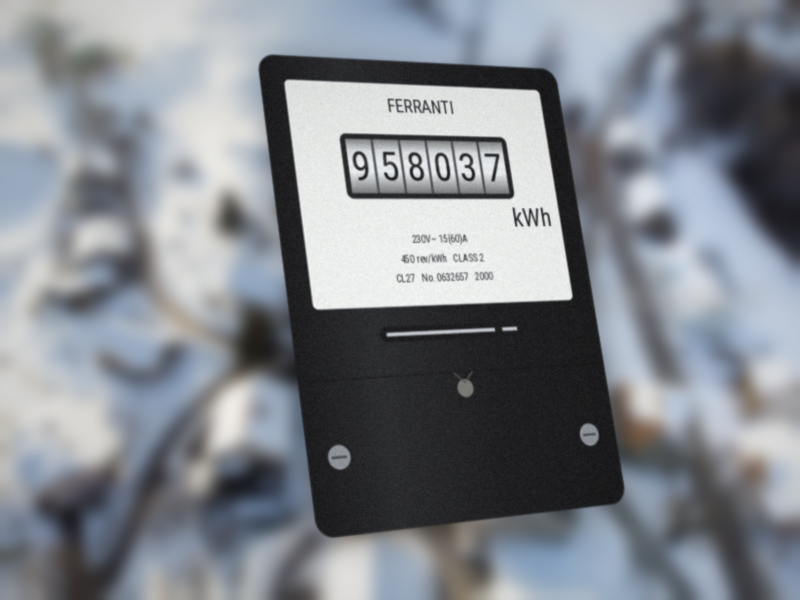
958037 kWh
